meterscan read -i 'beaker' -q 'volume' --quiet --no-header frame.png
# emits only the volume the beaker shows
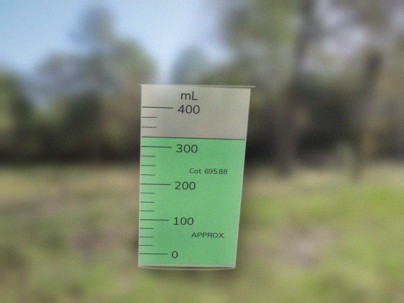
325 mL
